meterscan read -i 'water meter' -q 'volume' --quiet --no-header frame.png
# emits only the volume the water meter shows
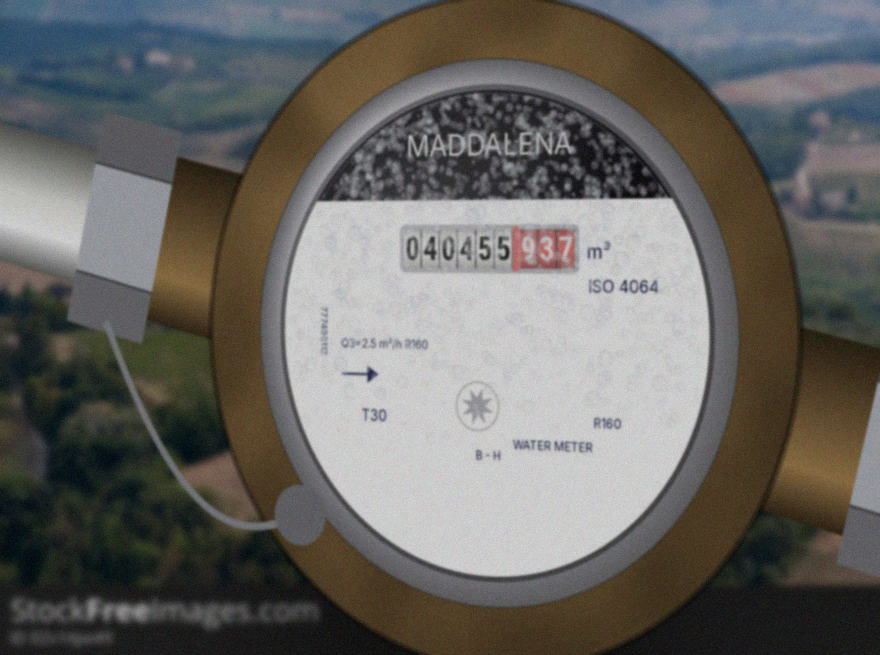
40455.937 m³
